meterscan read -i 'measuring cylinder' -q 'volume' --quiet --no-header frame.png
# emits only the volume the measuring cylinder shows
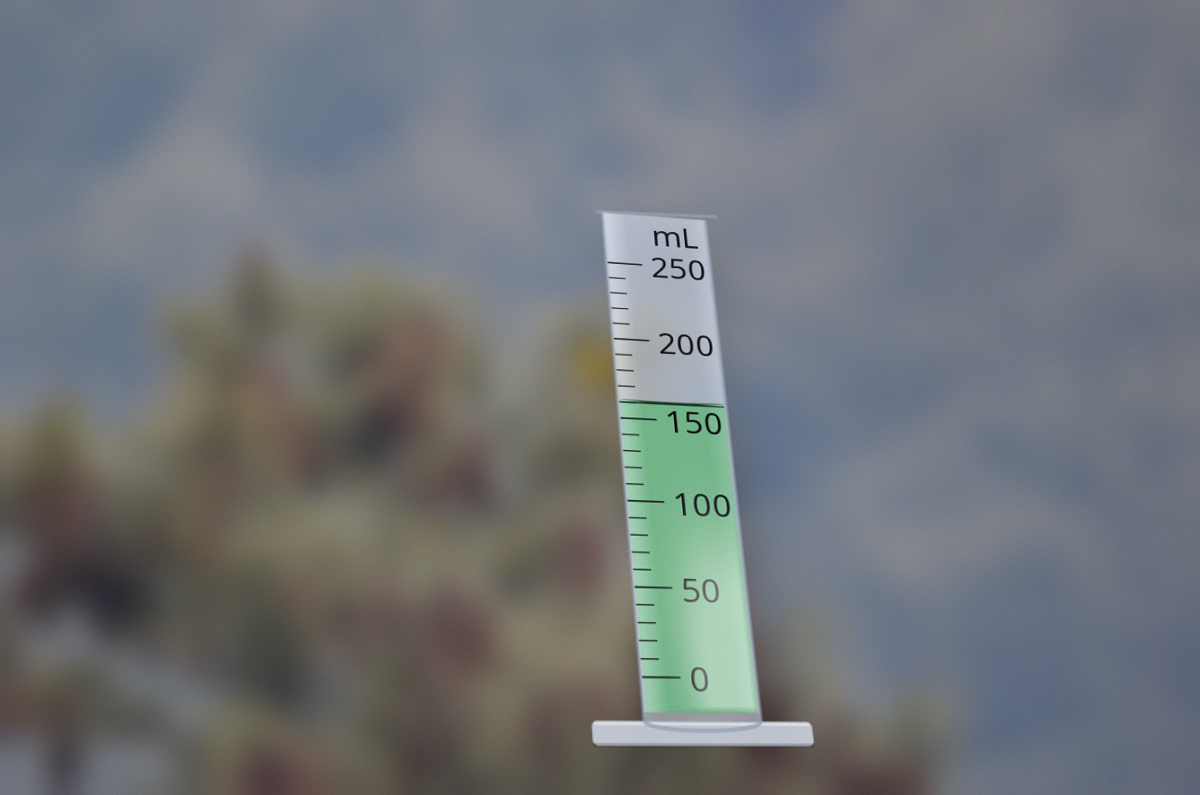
160 mL
